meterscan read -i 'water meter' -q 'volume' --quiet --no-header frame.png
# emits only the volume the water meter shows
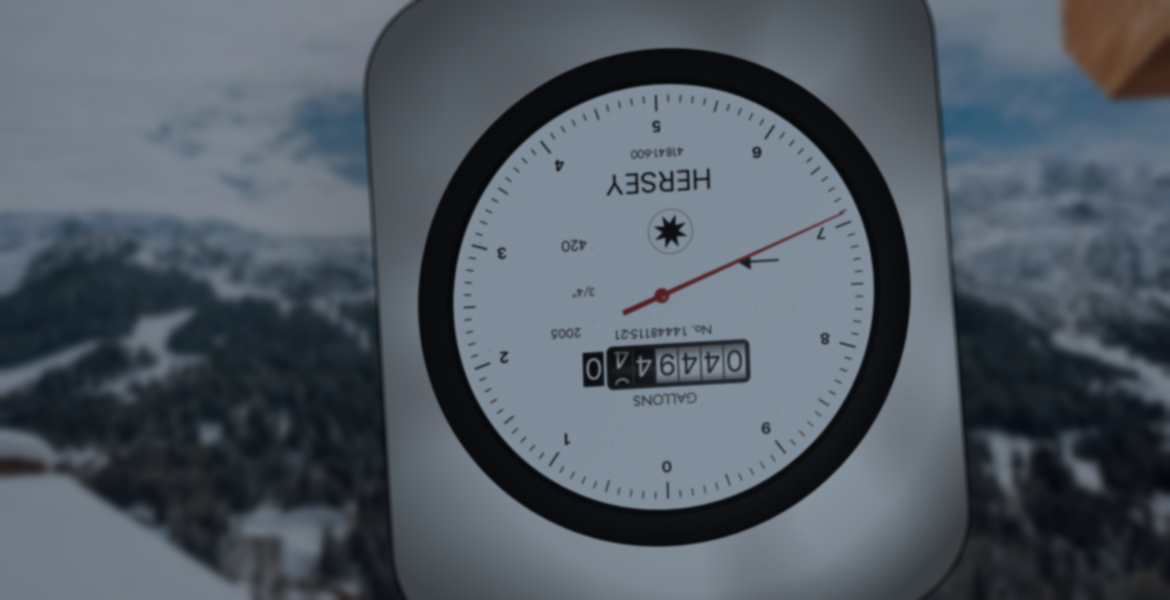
449436.9 gal
